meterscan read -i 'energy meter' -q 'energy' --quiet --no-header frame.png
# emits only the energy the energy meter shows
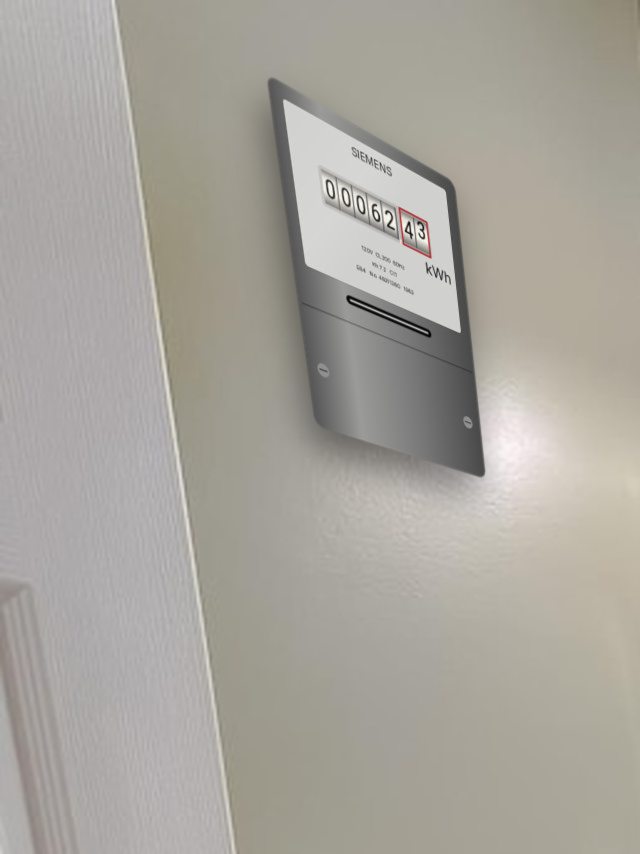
62.43 kWh
